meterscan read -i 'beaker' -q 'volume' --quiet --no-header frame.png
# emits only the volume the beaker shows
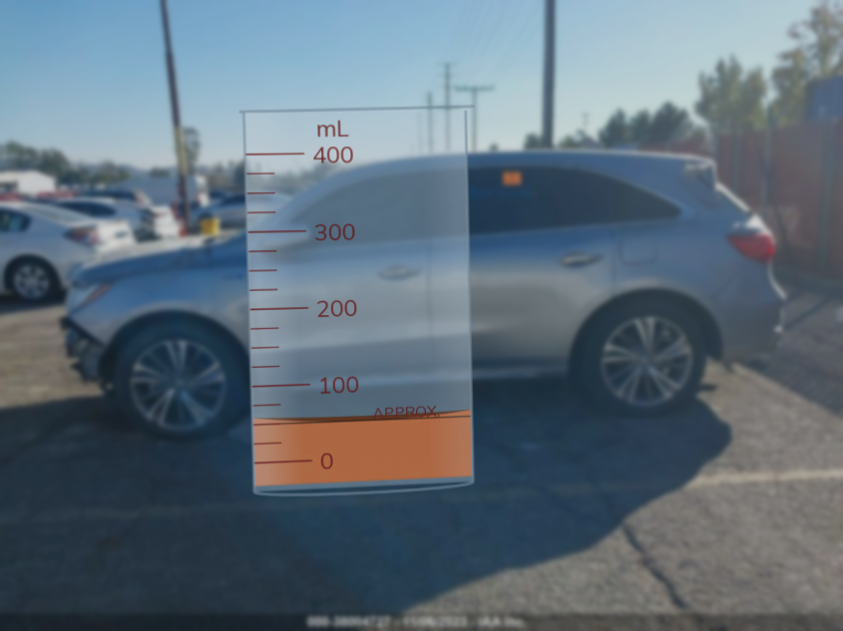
50 mL
